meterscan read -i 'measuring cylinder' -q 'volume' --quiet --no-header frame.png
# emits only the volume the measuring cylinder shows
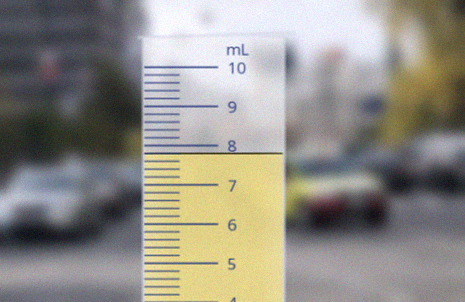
7.8 mL
